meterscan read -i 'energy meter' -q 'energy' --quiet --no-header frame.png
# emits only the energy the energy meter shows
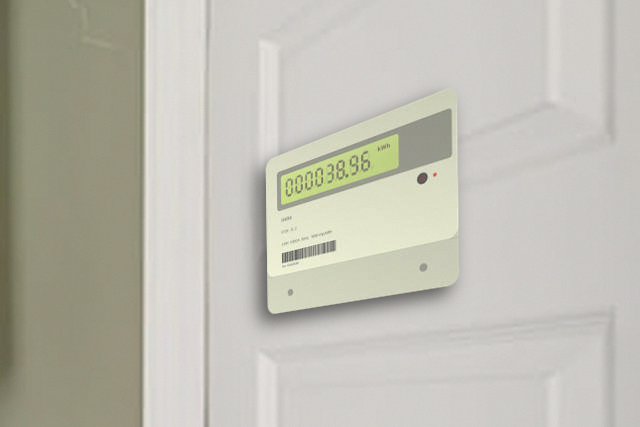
38.96 kWh
